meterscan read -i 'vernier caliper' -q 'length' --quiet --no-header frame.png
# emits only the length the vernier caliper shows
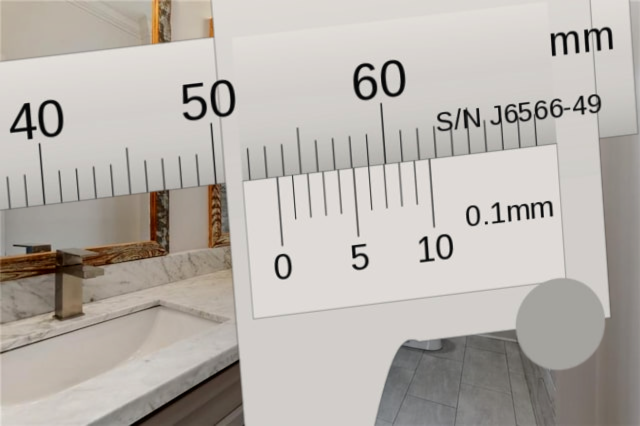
53.6 mm
